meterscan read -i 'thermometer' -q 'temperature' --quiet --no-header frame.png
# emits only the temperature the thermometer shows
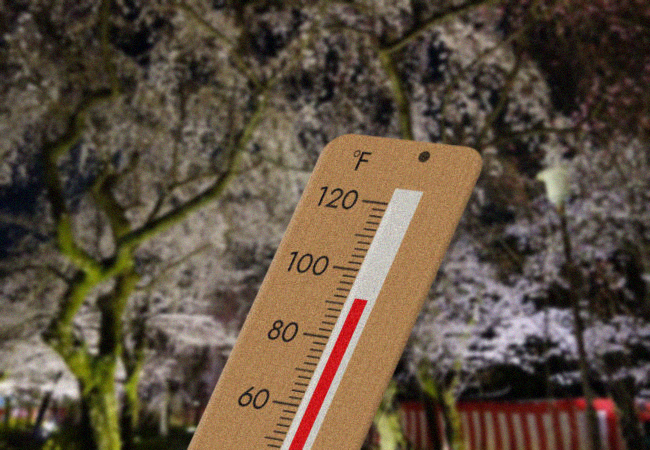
92 °F
